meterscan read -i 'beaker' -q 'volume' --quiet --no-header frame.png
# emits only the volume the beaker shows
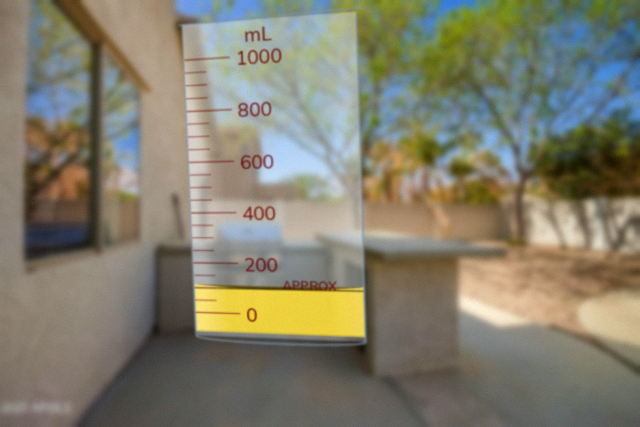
100 mL
